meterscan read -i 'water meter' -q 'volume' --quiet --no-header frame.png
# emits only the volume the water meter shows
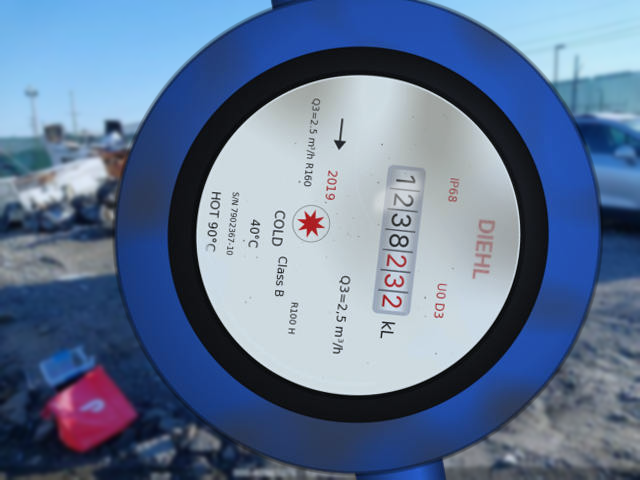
1238.232 kL
